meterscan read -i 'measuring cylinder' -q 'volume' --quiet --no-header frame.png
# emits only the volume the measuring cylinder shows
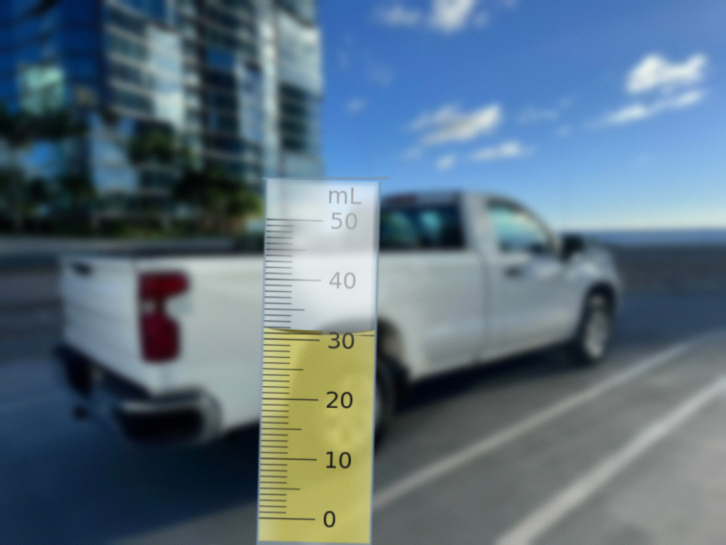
31 mL
